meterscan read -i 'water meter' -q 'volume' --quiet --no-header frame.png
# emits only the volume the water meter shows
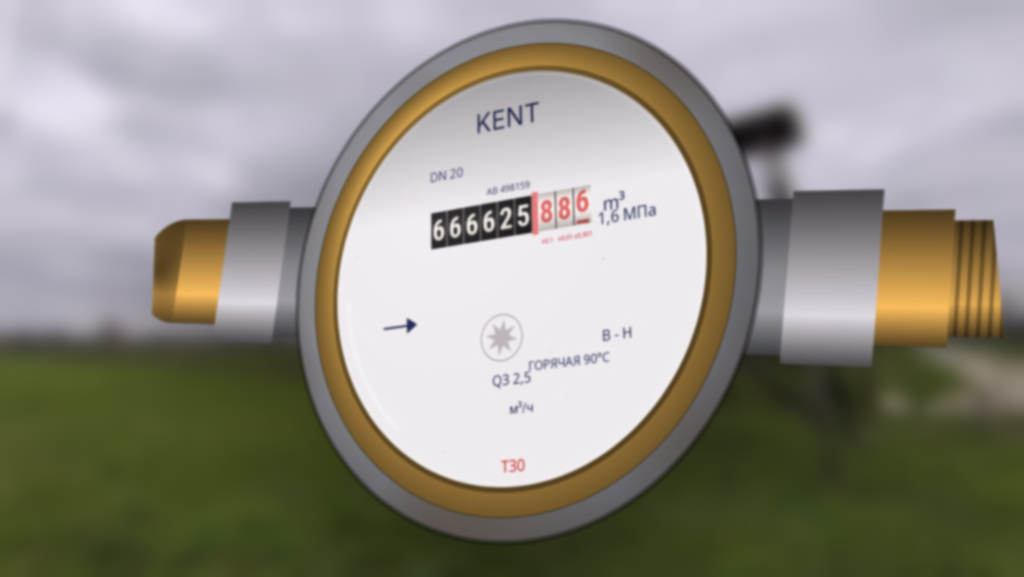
666625.886 m³
